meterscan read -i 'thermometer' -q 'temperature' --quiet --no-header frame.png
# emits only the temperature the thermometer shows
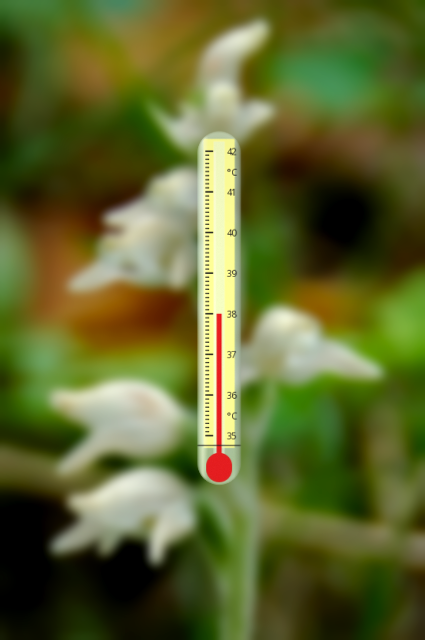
38 °C
